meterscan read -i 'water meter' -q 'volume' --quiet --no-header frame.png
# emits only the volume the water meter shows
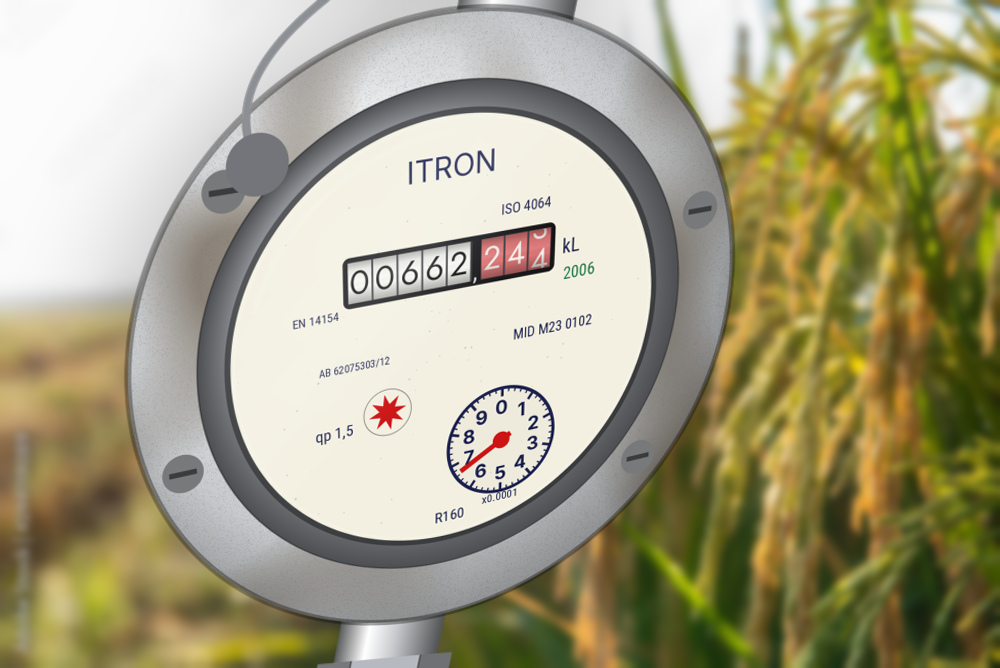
662.2436 kL
